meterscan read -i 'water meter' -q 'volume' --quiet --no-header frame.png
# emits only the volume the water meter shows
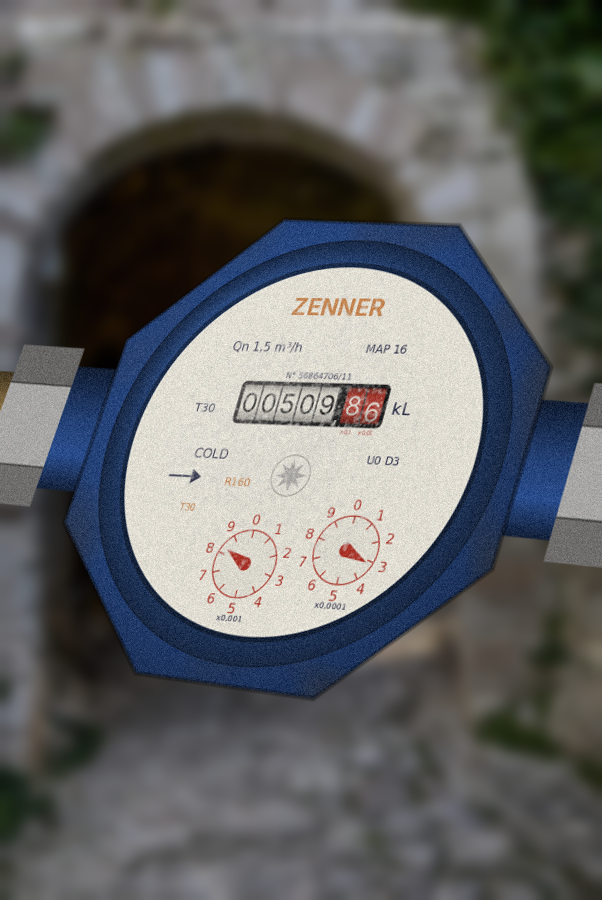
509.8583 kL
